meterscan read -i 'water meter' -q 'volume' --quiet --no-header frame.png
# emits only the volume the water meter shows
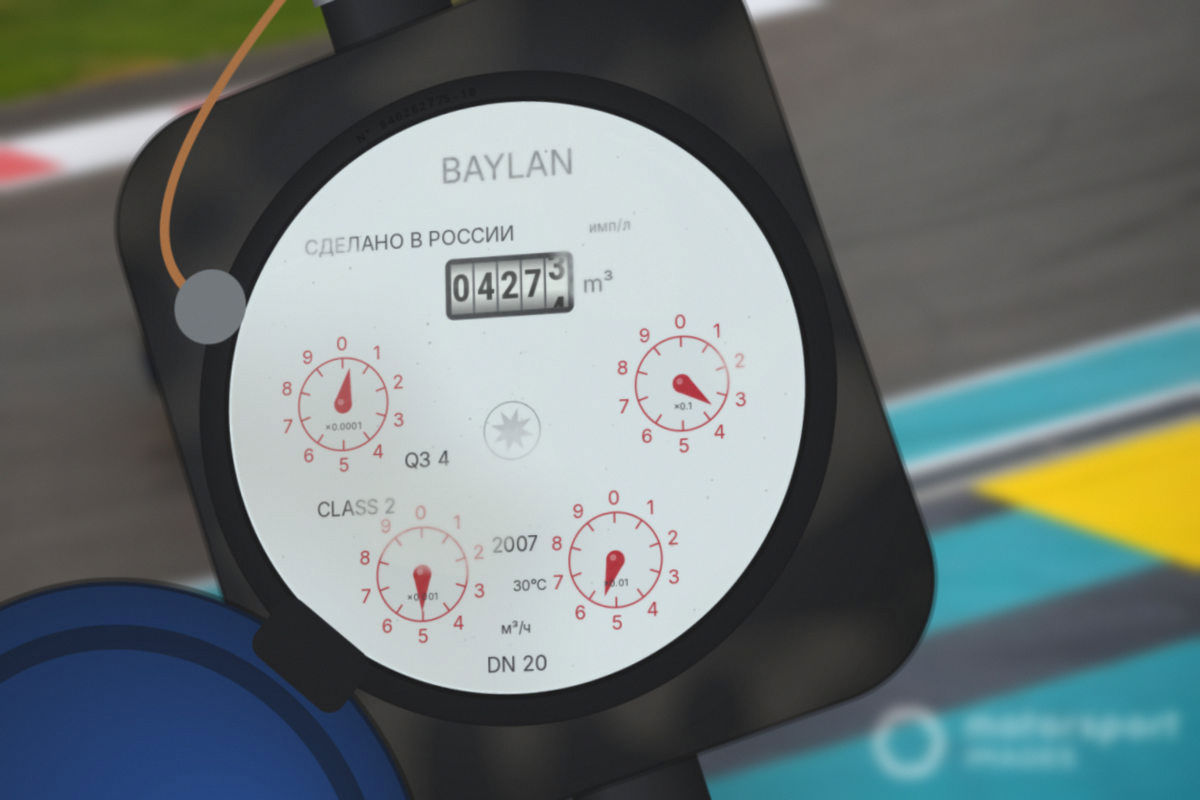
4273.3550 m³
